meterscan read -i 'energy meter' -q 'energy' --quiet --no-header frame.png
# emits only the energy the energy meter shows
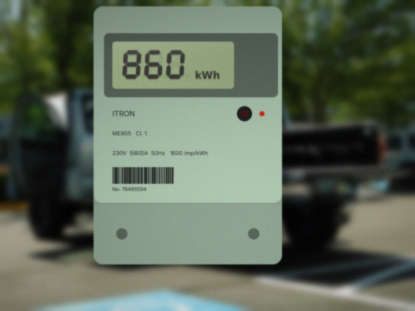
860 kWh
